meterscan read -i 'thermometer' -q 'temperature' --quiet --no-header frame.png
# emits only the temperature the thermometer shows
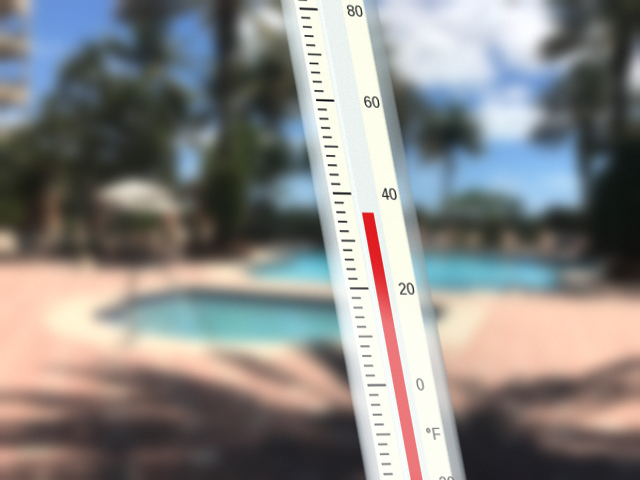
36 °F
